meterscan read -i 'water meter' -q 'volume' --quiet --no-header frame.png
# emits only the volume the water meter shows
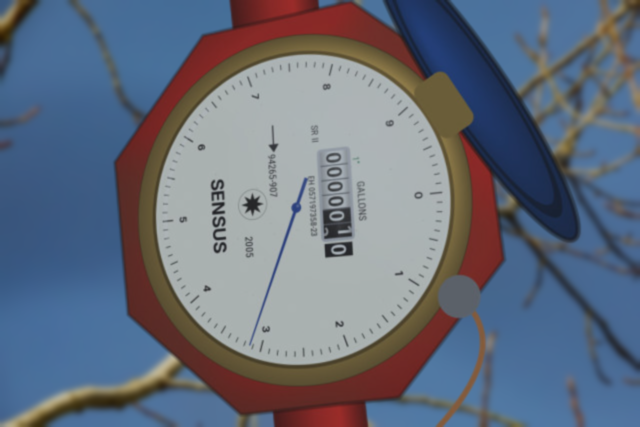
13.1 gal
